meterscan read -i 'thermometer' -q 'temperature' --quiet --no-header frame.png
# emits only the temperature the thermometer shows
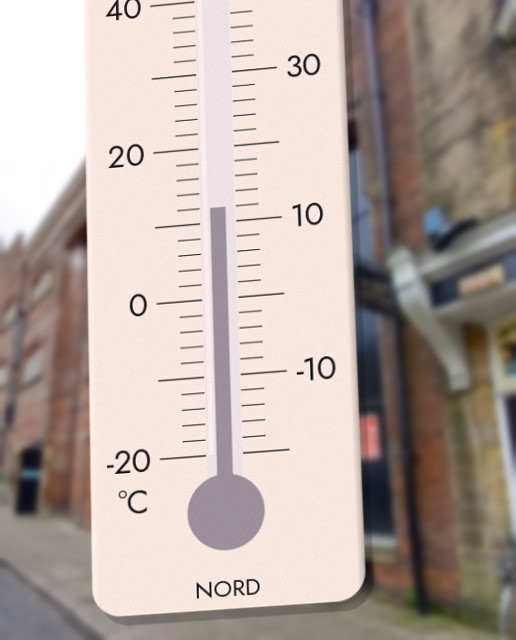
12 °C
